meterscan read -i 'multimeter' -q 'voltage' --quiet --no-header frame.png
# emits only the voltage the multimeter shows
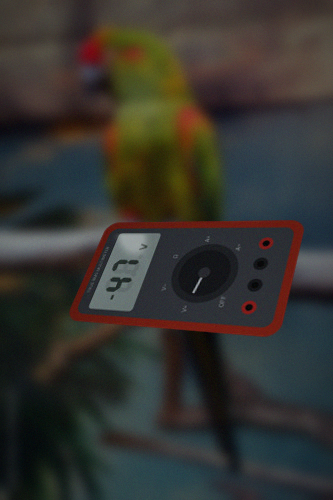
-47 V
